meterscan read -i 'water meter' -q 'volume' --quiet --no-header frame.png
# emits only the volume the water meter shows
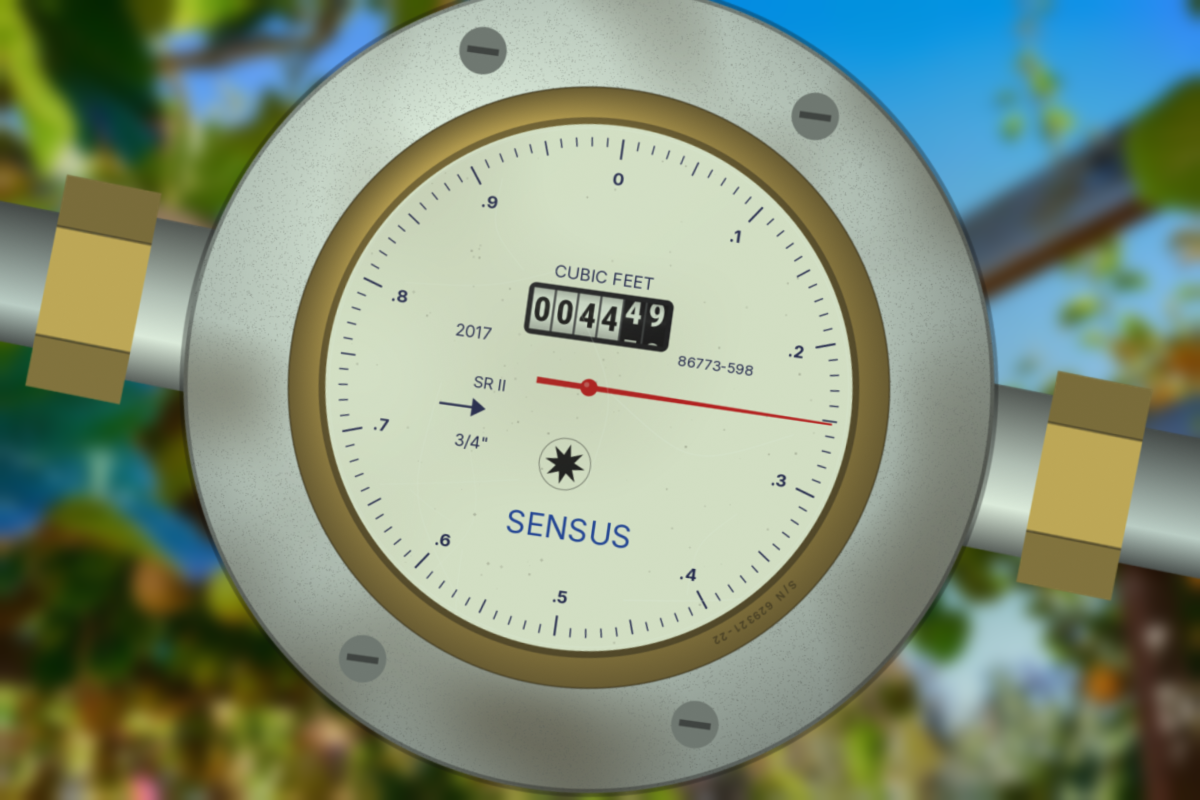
4449.25 ft³
